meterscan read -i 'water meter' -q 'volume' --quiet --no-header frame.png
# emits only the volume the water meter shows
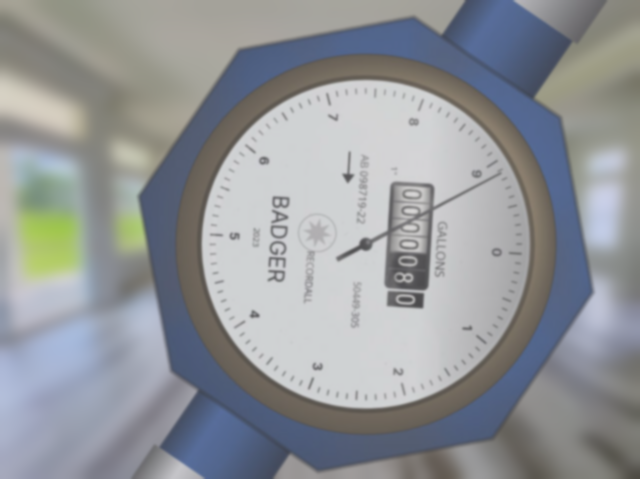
79.1 gal
